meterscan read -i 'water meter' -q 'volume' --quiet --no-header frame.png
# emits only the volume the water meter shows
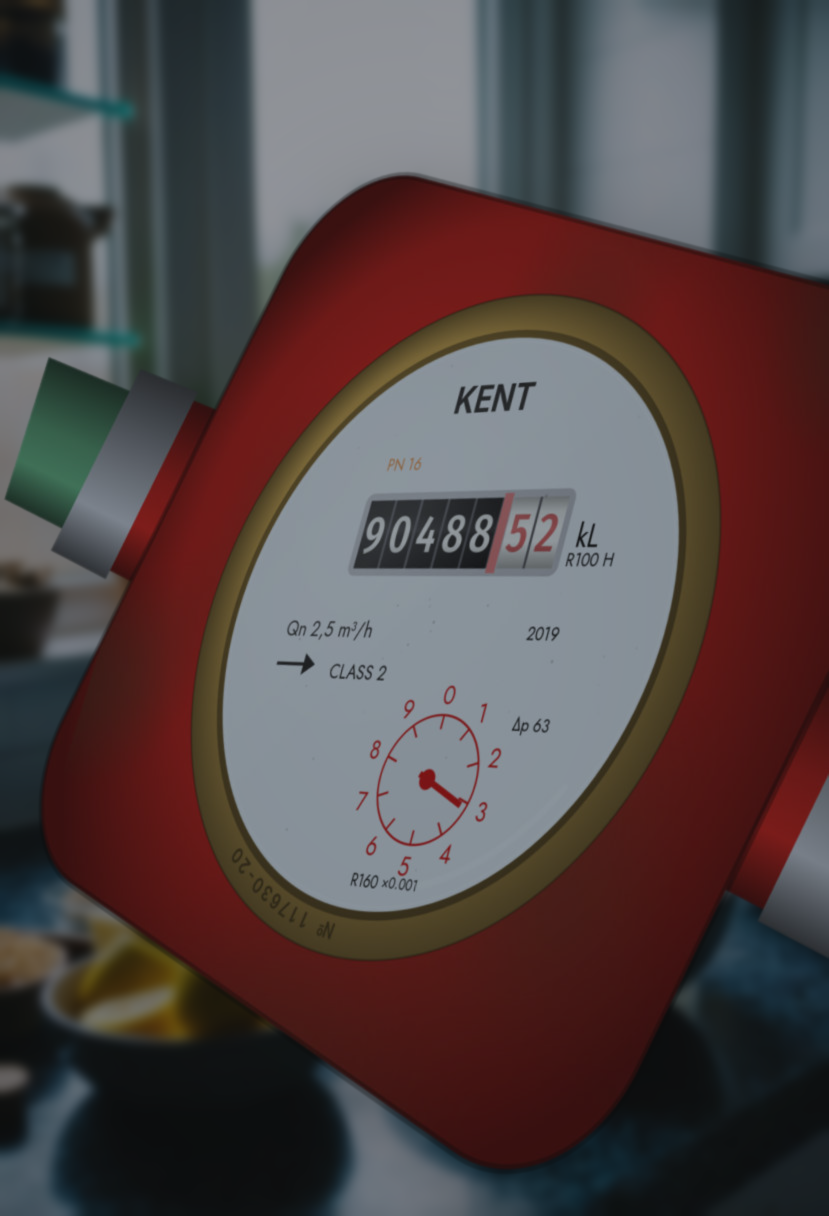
90488.523 kL
